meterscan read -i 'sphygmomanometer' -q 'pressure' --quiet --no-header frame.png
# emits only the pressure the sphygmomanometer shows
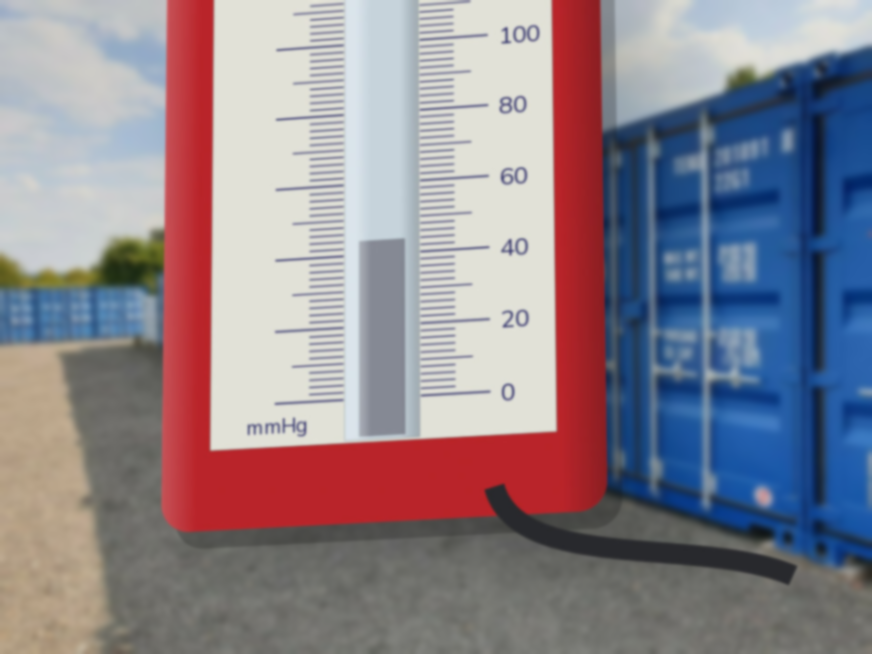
44 mmHg
